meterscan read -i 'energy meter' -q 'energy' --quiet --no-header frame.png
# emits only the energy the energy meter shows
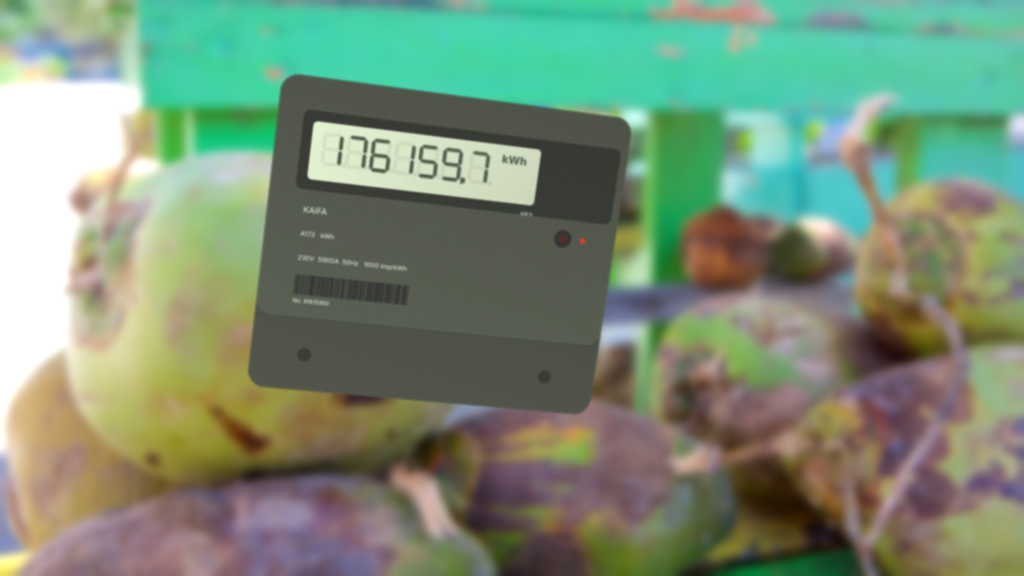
176159.7 kWh
